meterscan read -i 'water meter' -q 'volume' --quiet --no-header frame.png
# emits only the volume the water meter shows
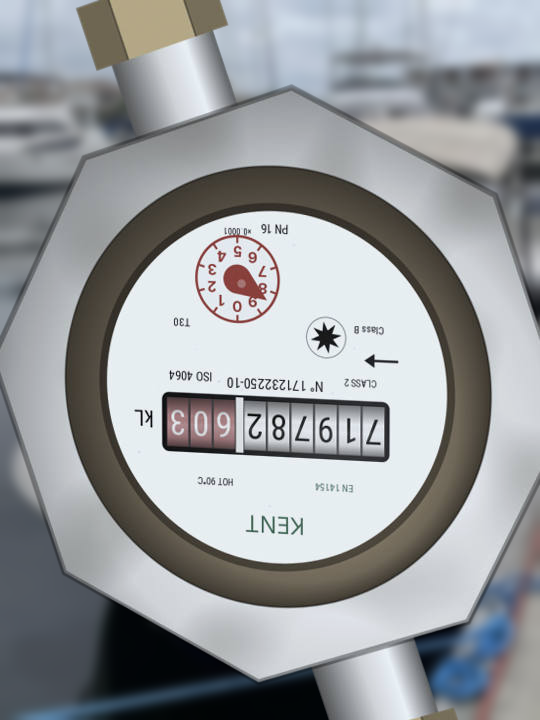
719782.6038 kL
